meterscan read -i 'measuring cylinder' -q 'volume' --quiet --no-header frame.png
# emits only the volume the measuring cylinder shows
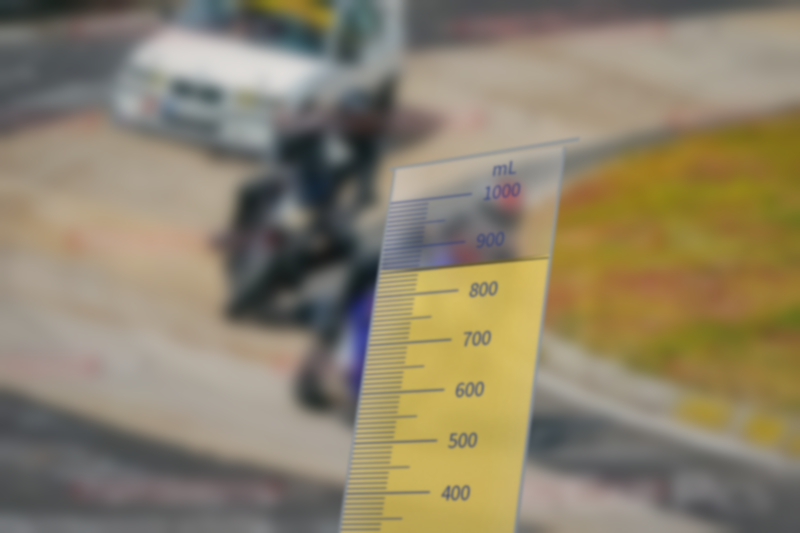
850 mL
